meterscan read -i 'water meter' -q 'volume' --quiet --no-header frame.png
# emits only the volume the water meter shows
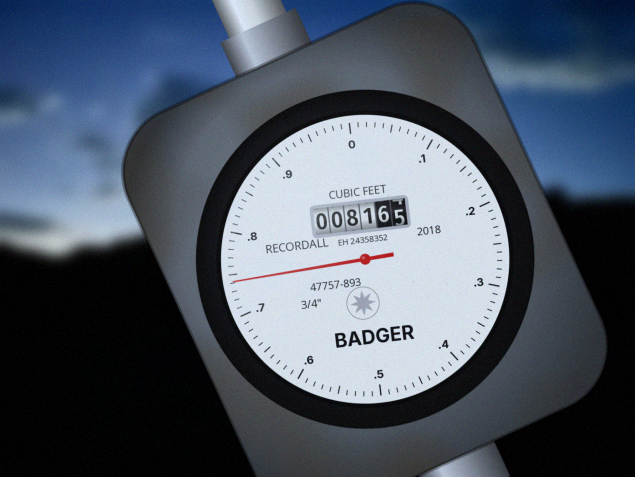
8164.74 ft³
